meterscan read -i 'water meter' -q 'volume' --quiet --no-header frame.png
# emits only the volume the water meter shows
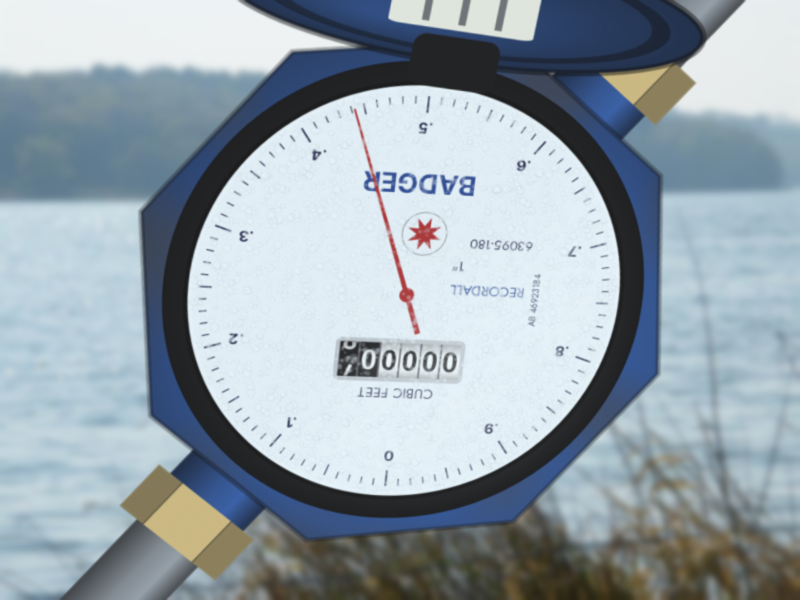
7.44 ft³
